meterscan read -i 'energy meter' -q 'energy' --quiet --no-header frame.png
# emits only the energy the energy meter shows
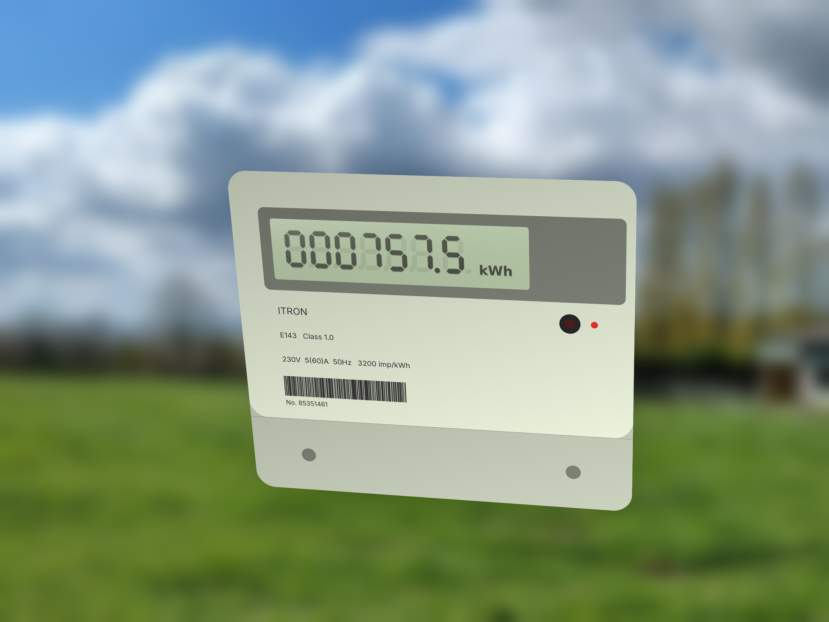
757.5 kWh
